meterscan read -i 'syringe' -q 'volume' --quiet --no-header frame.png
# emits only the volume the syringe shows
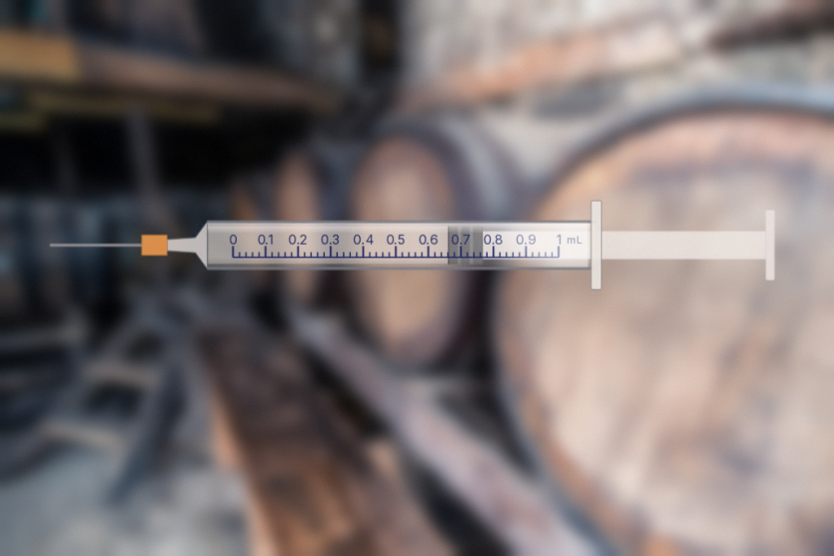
0.66 mL
